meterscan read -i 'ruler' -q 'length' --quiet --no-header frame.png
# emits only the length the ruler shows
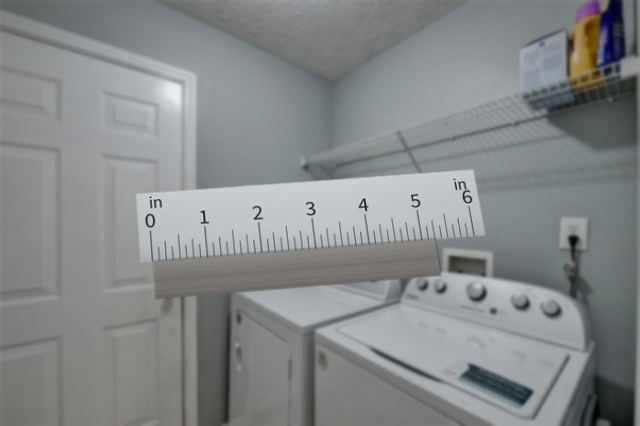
5.25 in
